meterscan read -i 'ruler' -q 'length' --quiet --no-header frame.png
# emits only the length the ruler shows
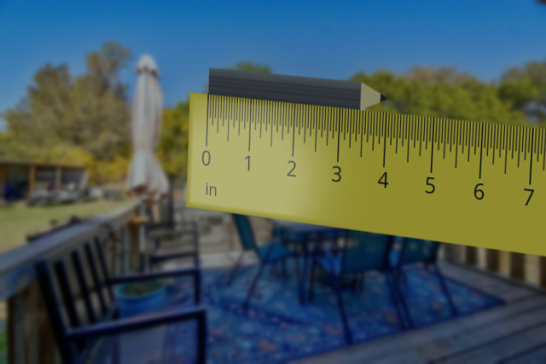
4 in
